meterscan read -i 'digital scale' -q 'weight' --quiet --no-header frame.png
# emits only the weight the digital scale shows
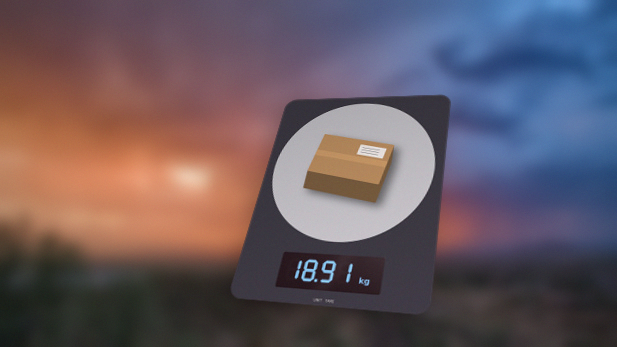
18.91 kg
